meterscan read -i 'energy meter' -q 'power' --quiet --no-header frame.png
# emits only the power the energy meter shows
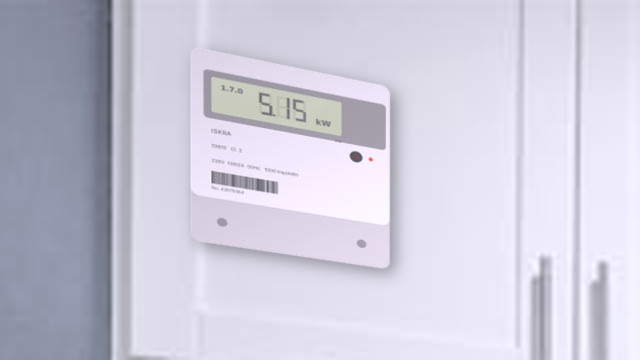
5.15 kW
